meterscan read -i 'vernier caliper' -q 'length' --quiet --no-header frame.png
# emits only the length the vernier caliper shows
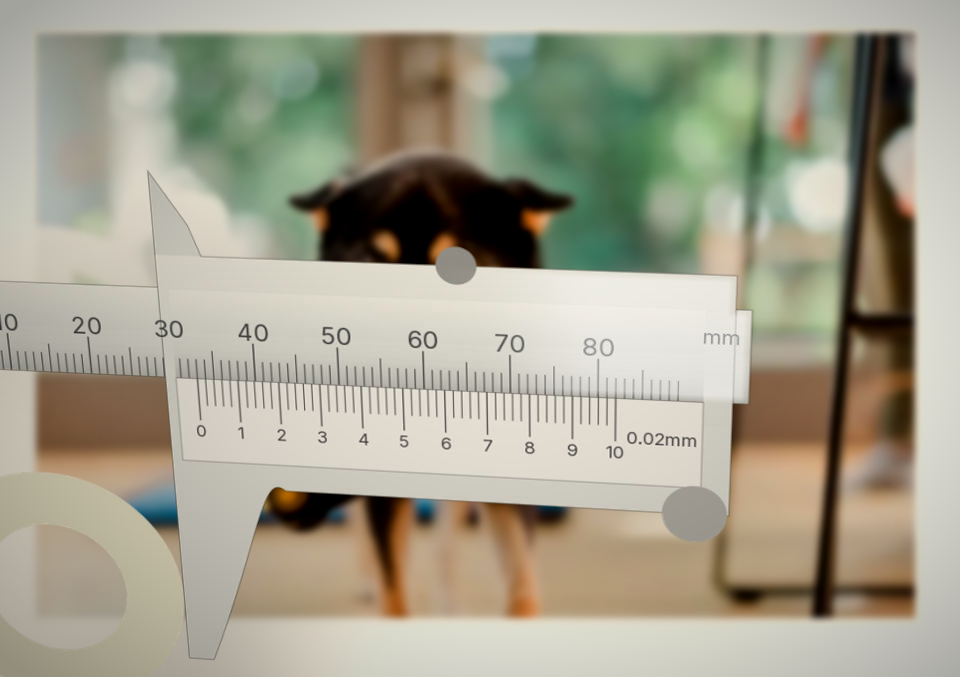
33.0 mm
